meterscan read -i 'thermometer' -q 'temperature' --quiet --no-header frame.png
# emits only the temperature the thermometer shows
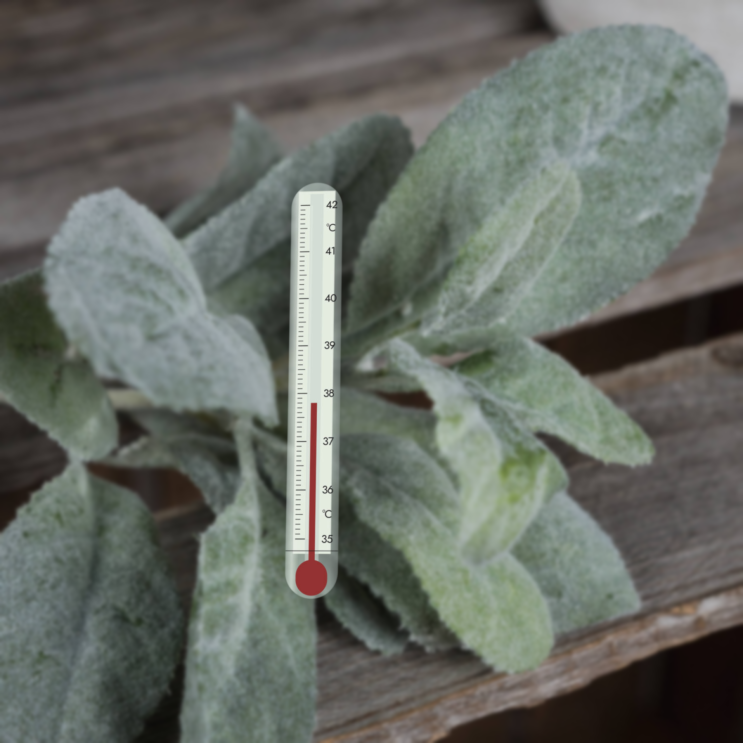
37.8 °C
